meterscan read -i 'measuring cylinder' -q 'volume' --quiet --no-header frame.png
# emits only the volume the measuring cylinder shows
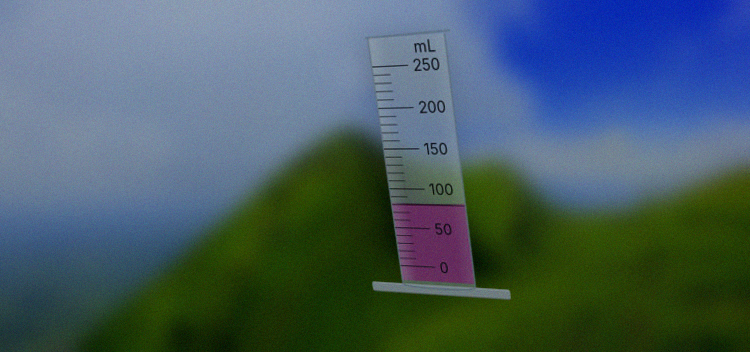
80 mL
